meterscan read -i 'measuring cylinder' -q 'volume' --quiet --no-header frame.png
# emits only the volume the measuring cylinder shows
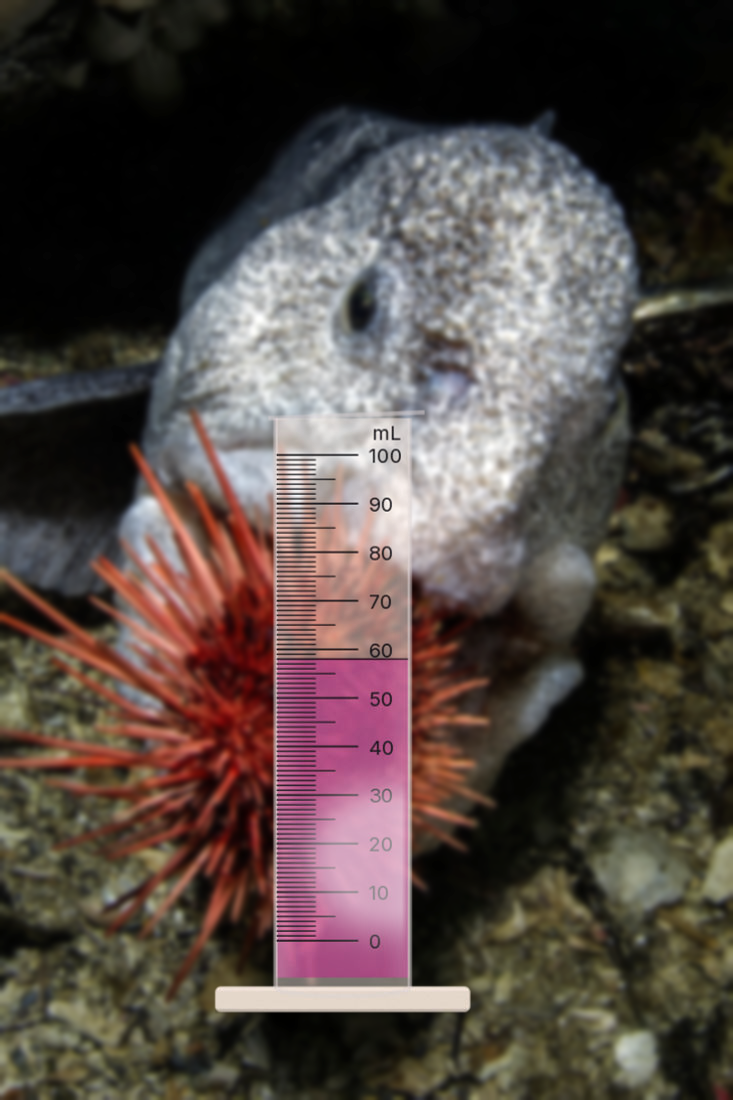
58 mL
